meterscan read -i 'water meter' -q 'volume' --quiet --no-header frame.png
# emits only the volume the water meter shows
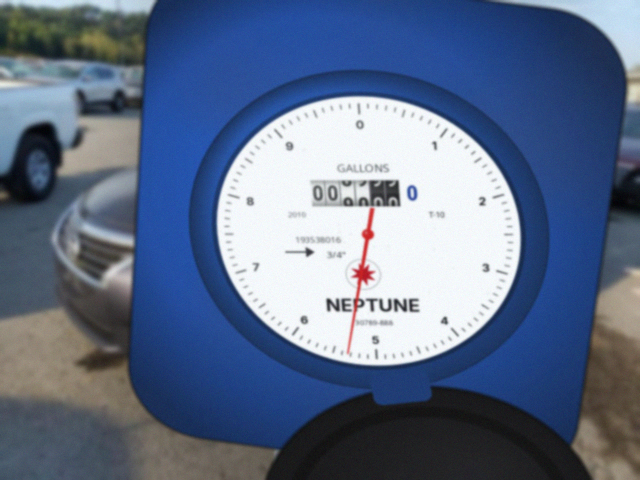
89995.3 gal
